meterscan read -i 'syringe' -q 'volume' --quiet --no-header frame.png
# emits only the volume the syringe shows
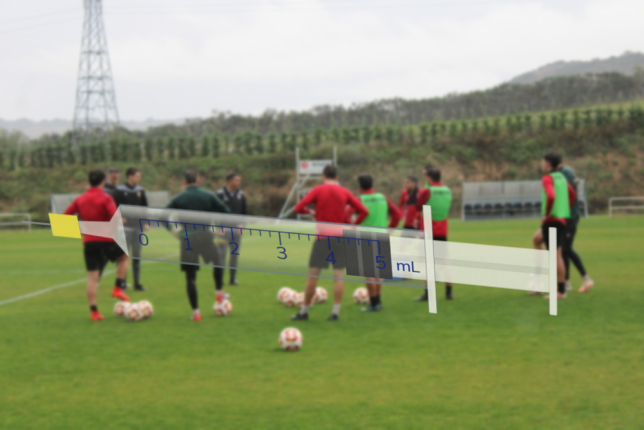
4.3 mL
